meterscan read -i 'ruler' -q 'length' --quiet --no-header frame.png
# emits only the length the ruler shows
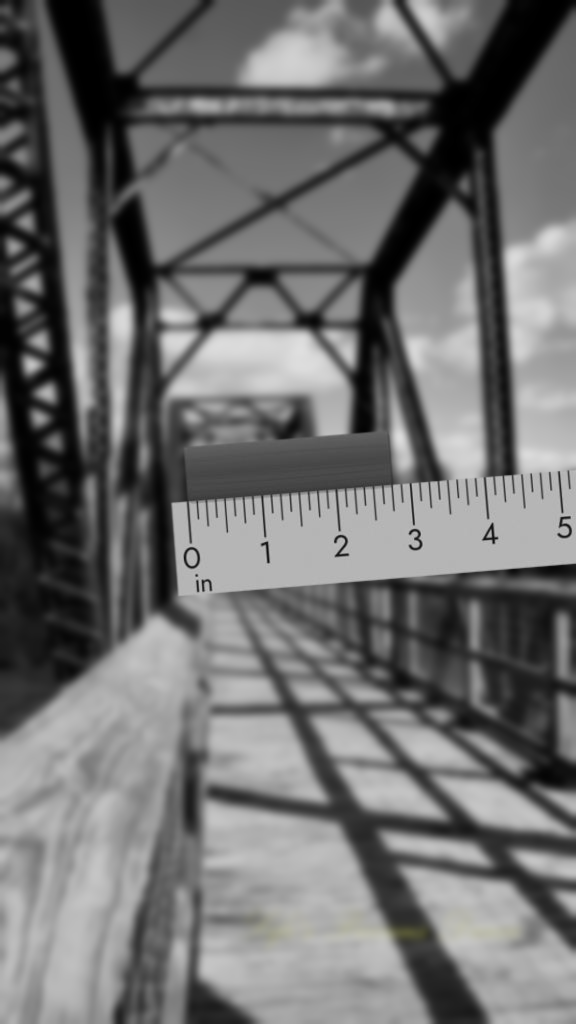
2.75 in
